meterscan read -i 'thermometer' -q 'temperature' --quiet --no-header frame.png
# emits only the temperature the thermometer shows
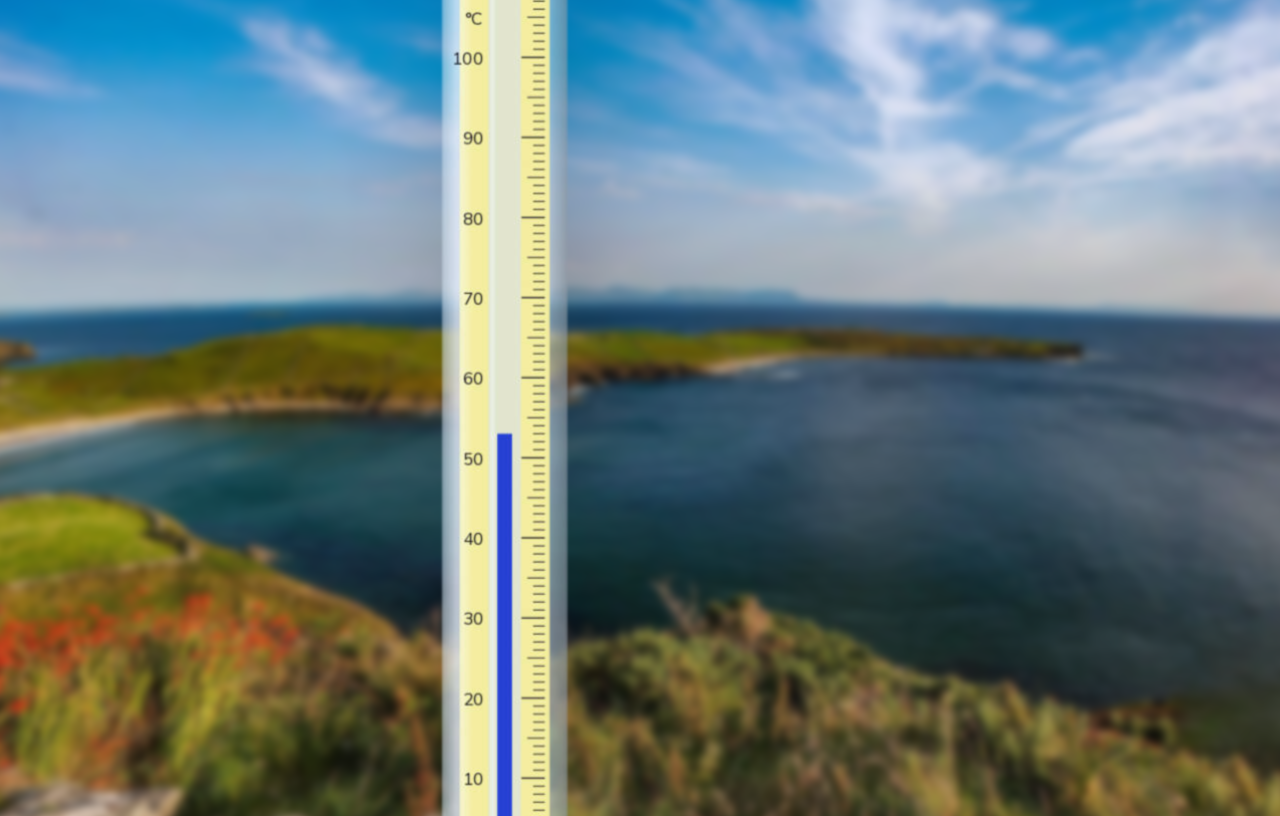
53 °C
